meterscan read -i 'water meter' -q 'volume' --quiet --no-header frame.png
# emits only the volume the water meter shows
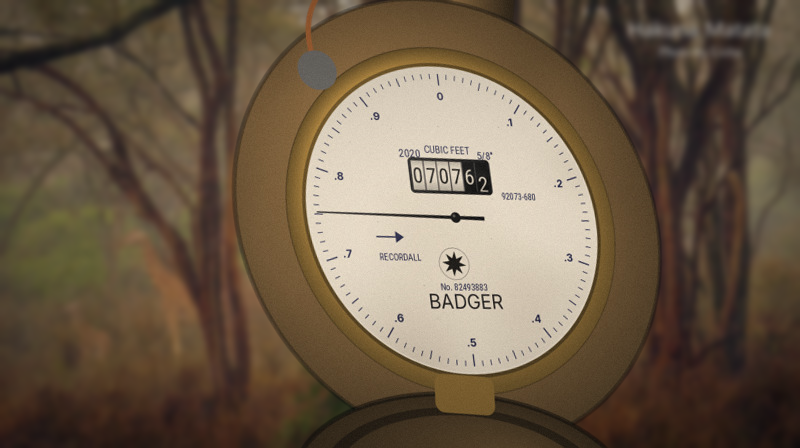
70761.75 ft³
